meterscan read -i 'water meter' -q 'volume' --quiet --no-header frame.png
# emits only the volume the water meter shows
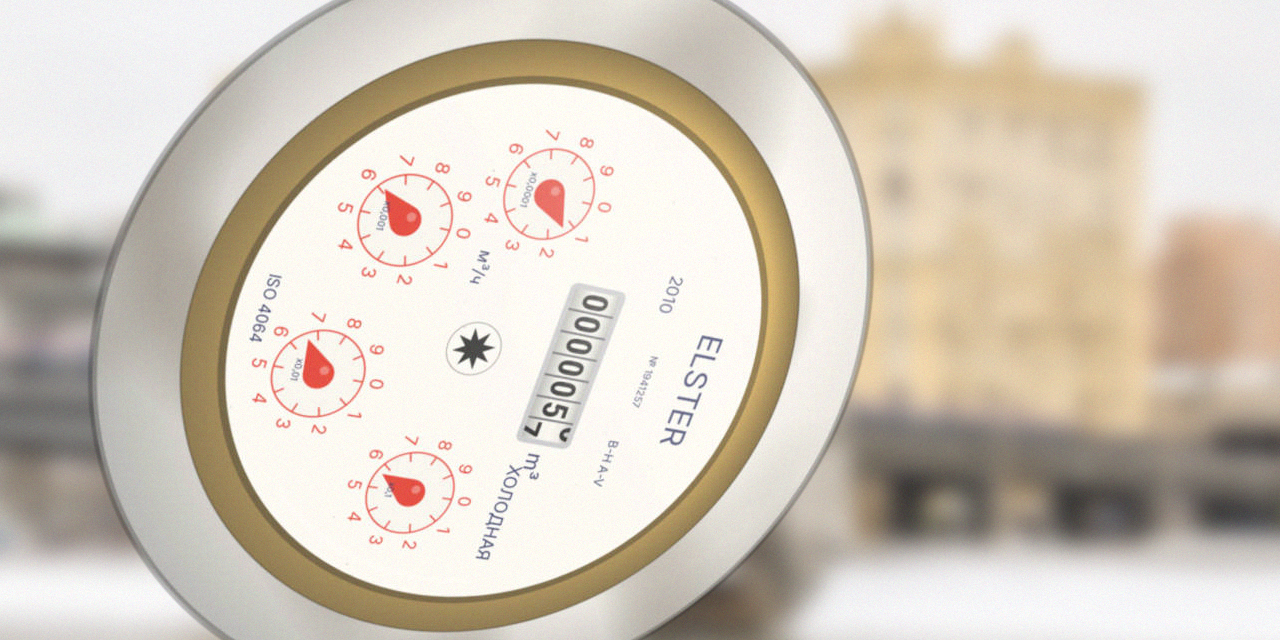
56.5661 m³
